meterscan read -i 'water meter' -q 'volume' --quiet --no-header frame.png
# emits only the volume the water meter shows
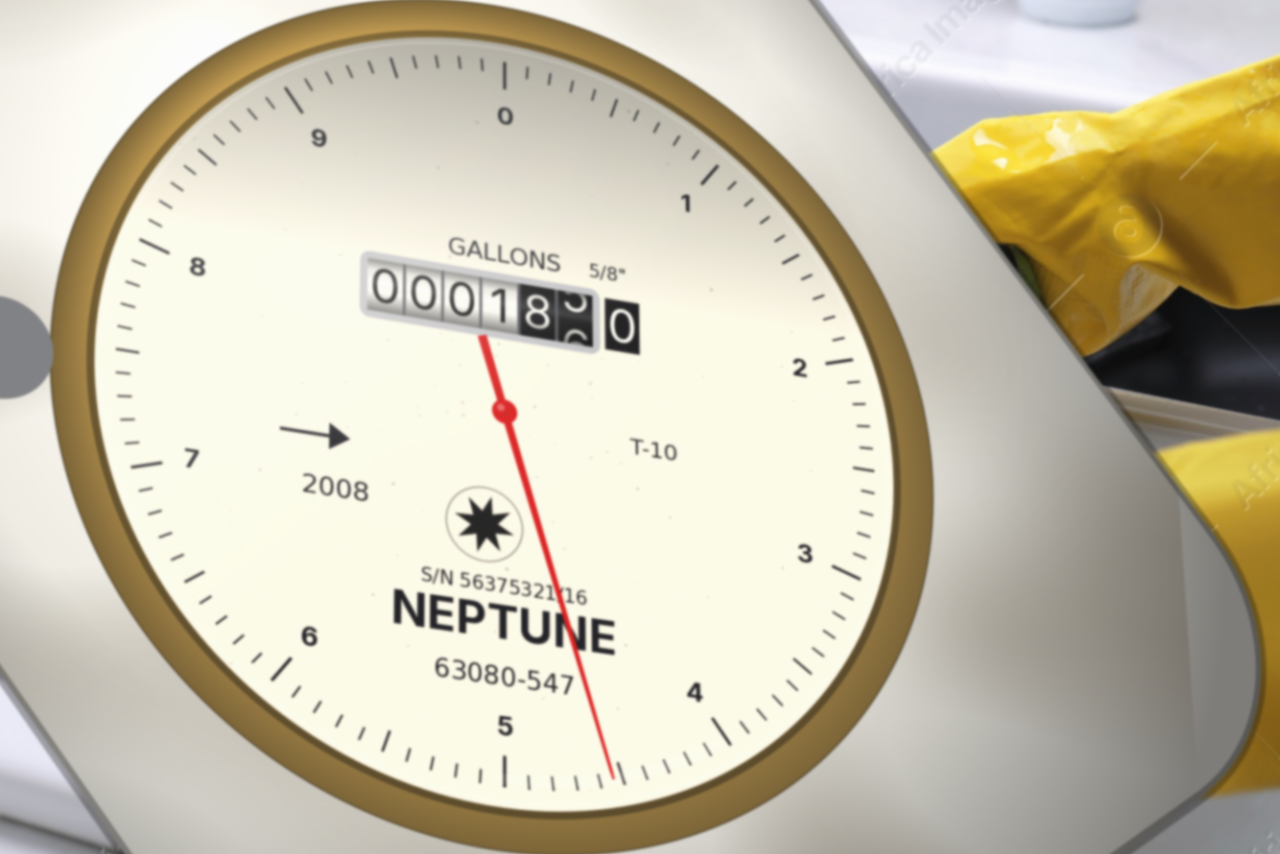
1854.5 gal
